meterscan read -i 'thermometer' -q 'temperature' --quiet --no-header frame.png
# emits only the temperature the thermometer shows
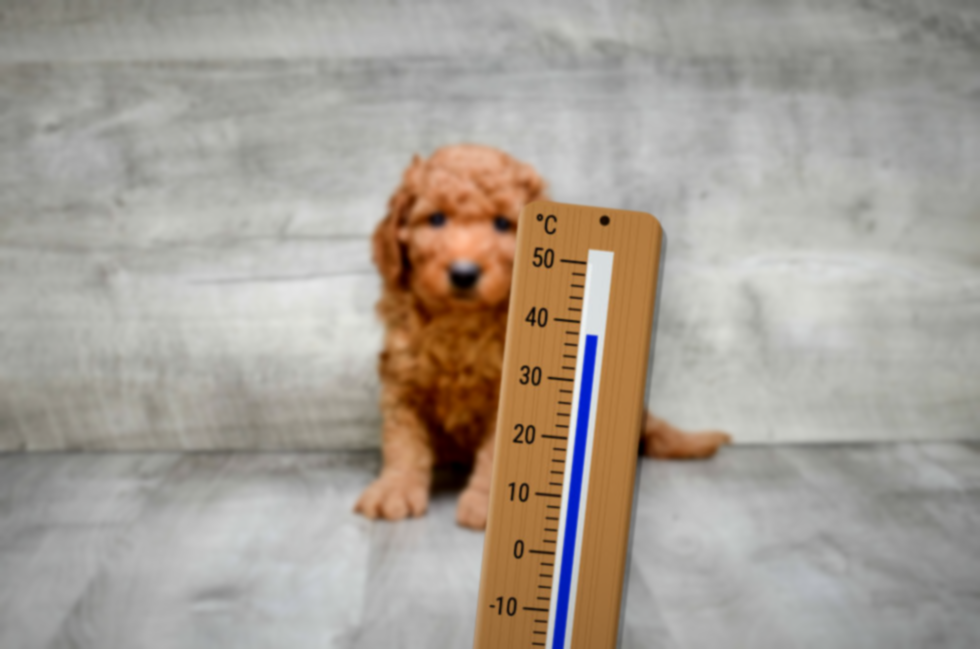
38 °C
